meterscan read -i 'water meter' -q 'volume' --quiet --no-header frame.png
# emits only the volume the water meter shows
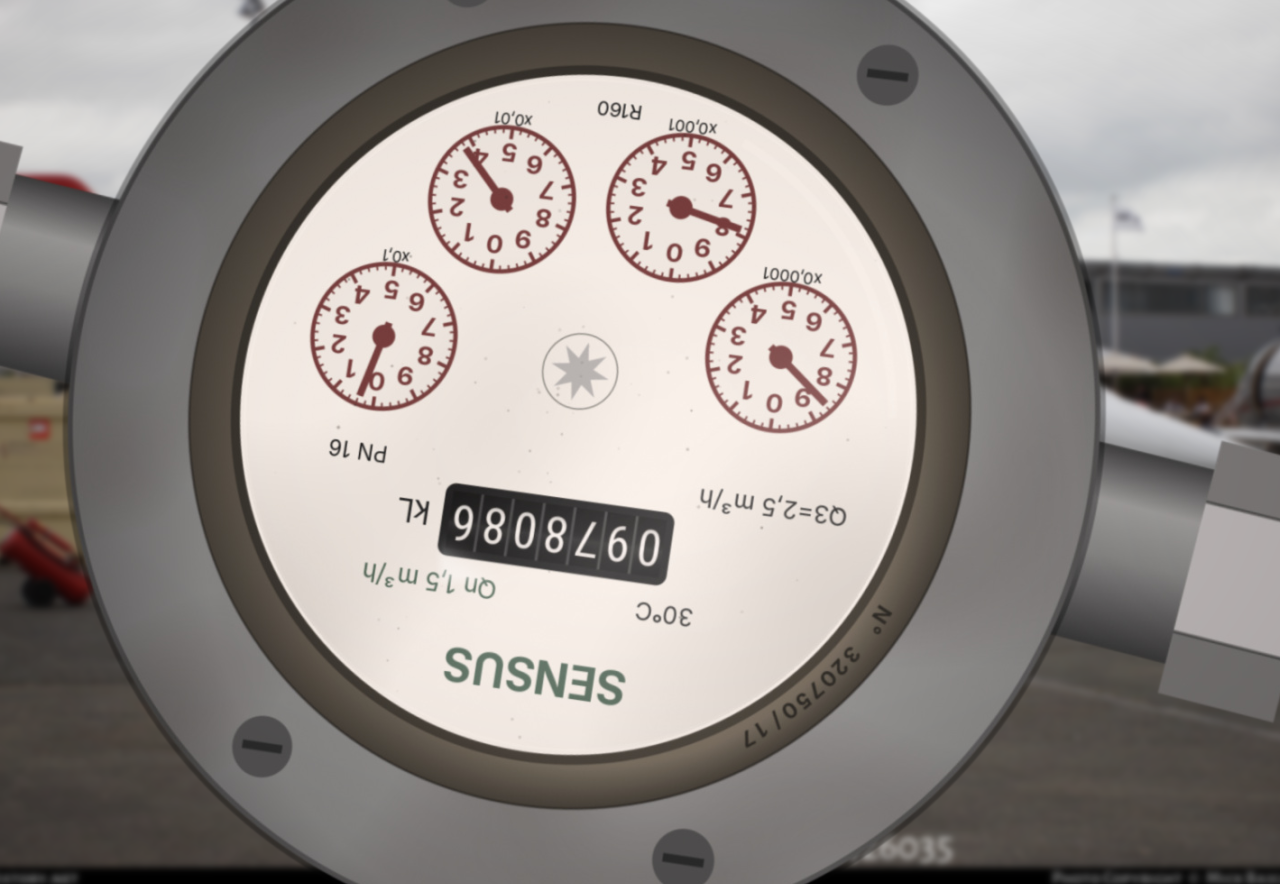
978086.0378 kL
